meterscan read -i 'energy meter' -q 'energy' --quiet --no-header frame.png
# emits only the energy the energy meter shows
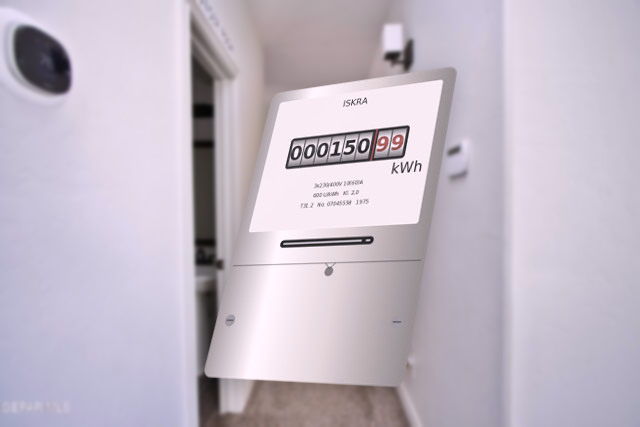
150.99 kWh
